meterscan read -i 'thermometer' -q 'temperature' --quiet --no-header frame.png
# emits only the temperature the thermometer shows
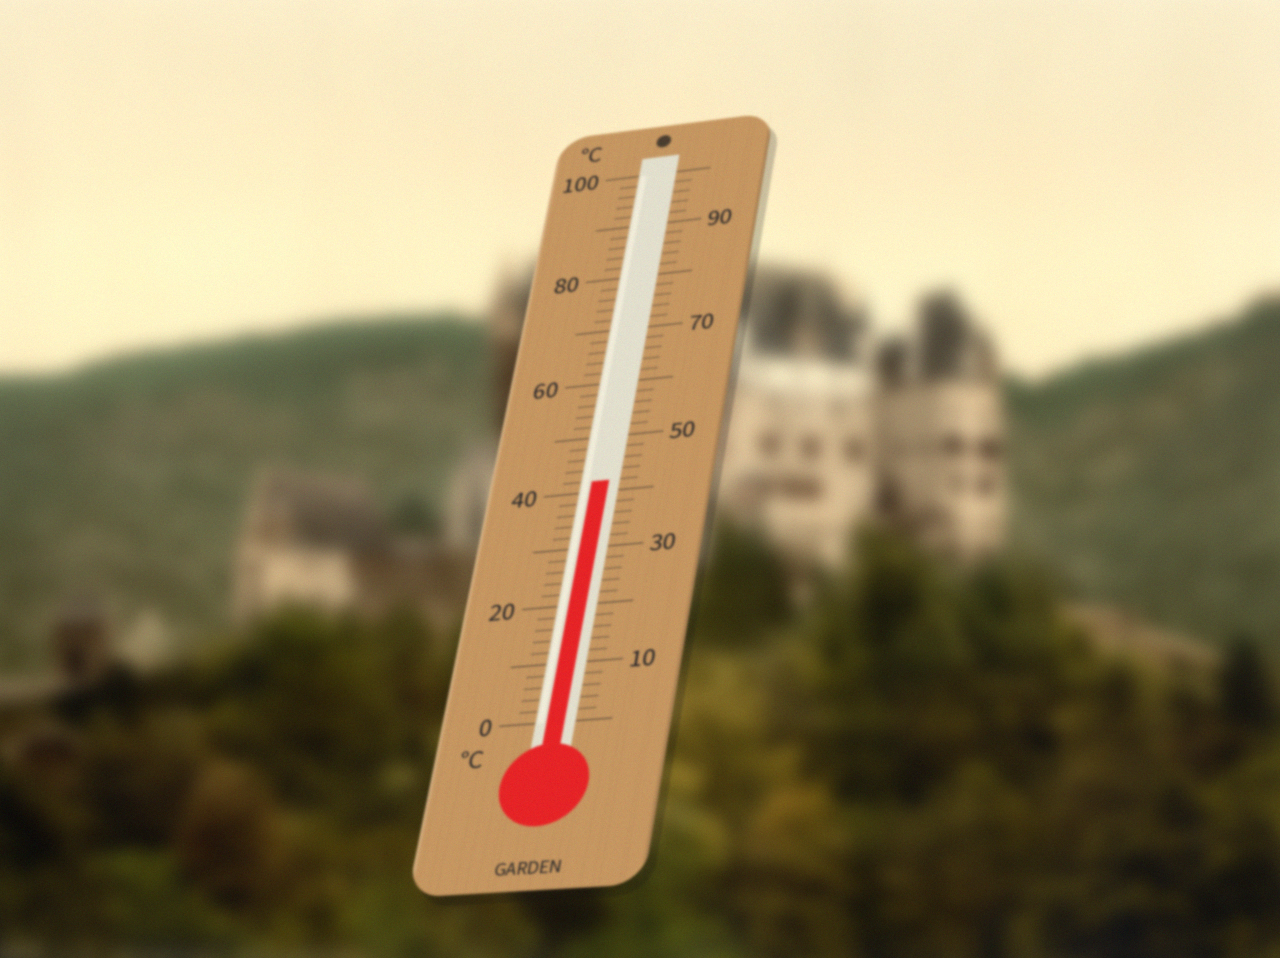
42 °C
